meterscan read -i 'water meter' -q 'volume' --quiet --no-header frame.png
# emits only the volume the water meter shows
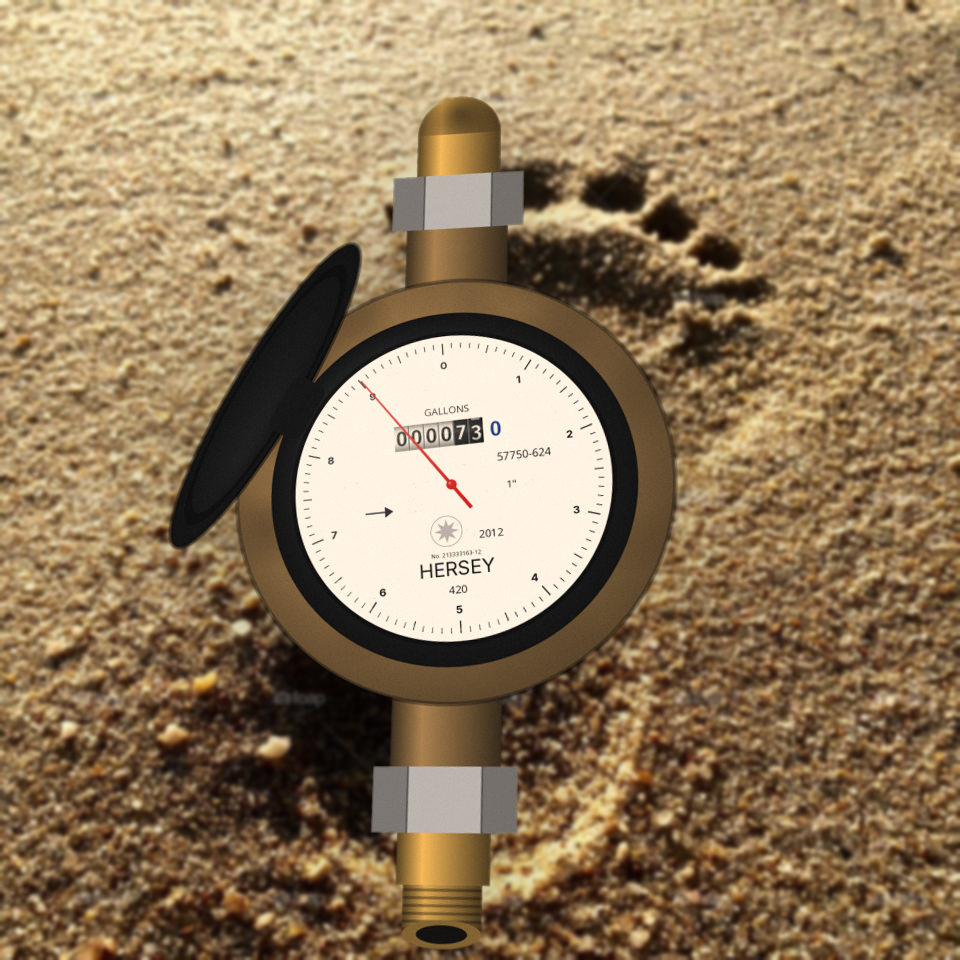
729.0 gal
